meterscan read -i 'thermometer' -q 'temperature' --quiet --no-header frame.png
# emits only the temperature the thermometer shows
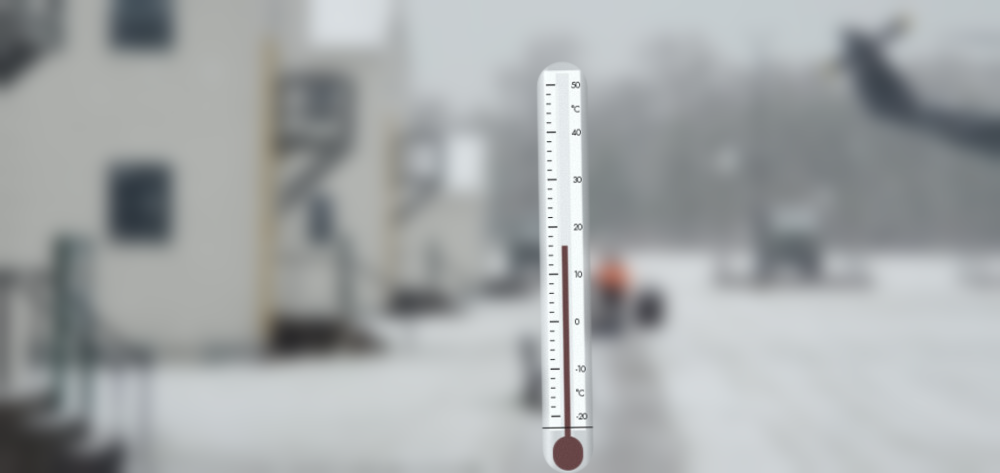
16 °C
